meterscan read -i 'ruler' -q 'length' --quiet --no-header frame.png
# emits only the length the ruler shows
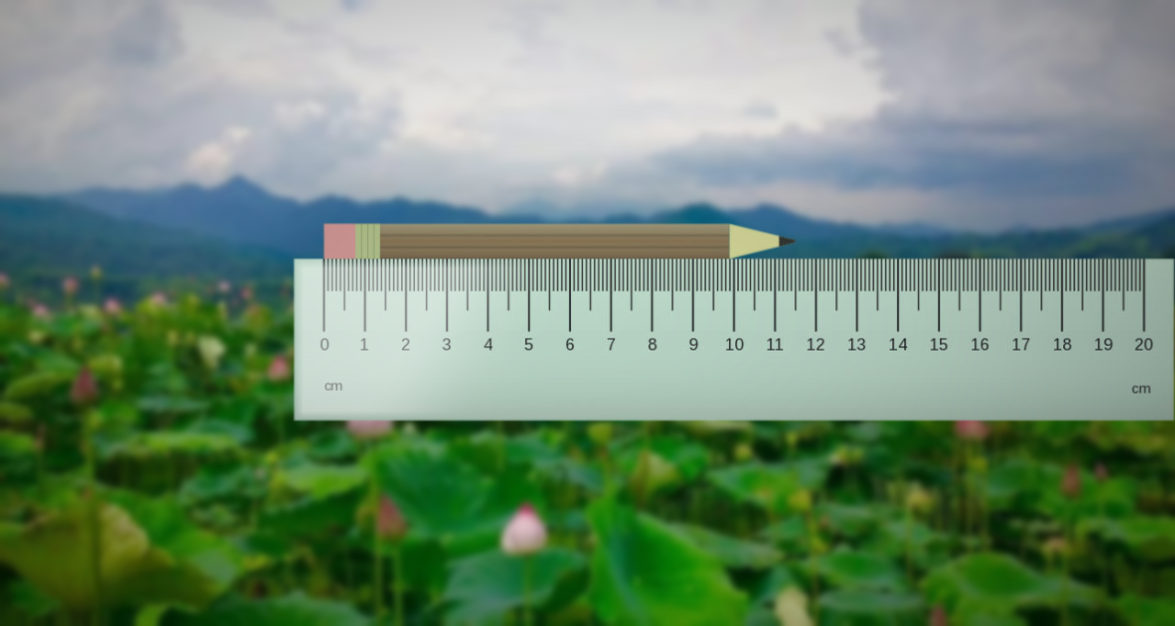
11.5 cm
